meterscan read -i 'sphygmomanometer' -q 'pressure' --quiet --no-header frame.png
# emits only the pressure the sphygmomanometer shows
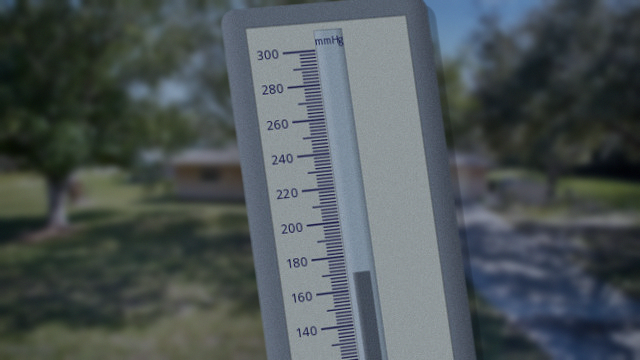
170 mmHg
